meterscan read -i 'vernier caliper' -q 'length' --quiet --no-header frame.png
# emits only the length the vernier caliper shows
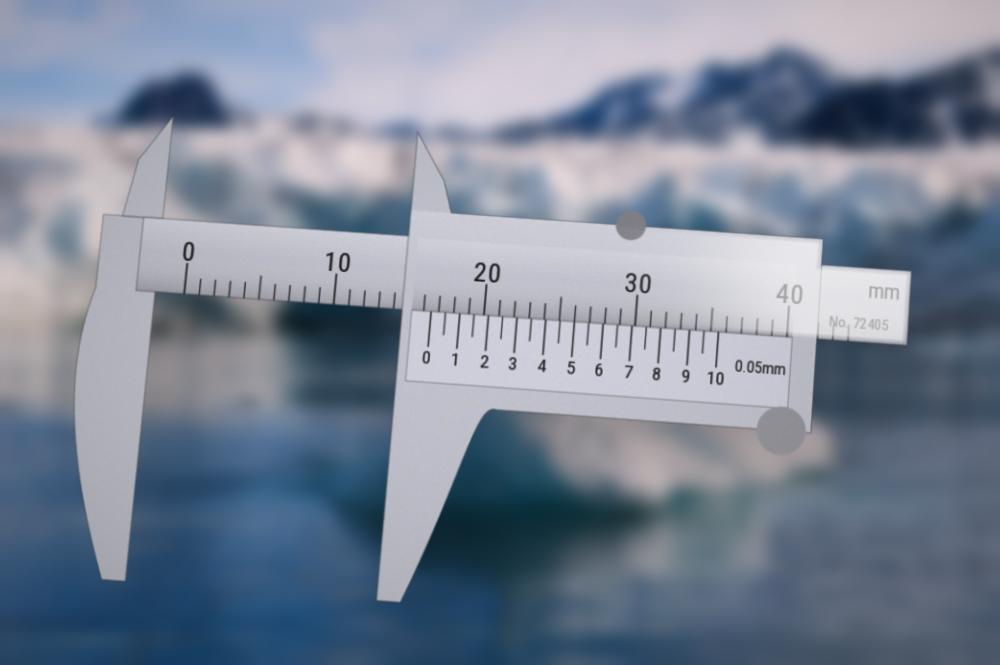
16.5 mm
